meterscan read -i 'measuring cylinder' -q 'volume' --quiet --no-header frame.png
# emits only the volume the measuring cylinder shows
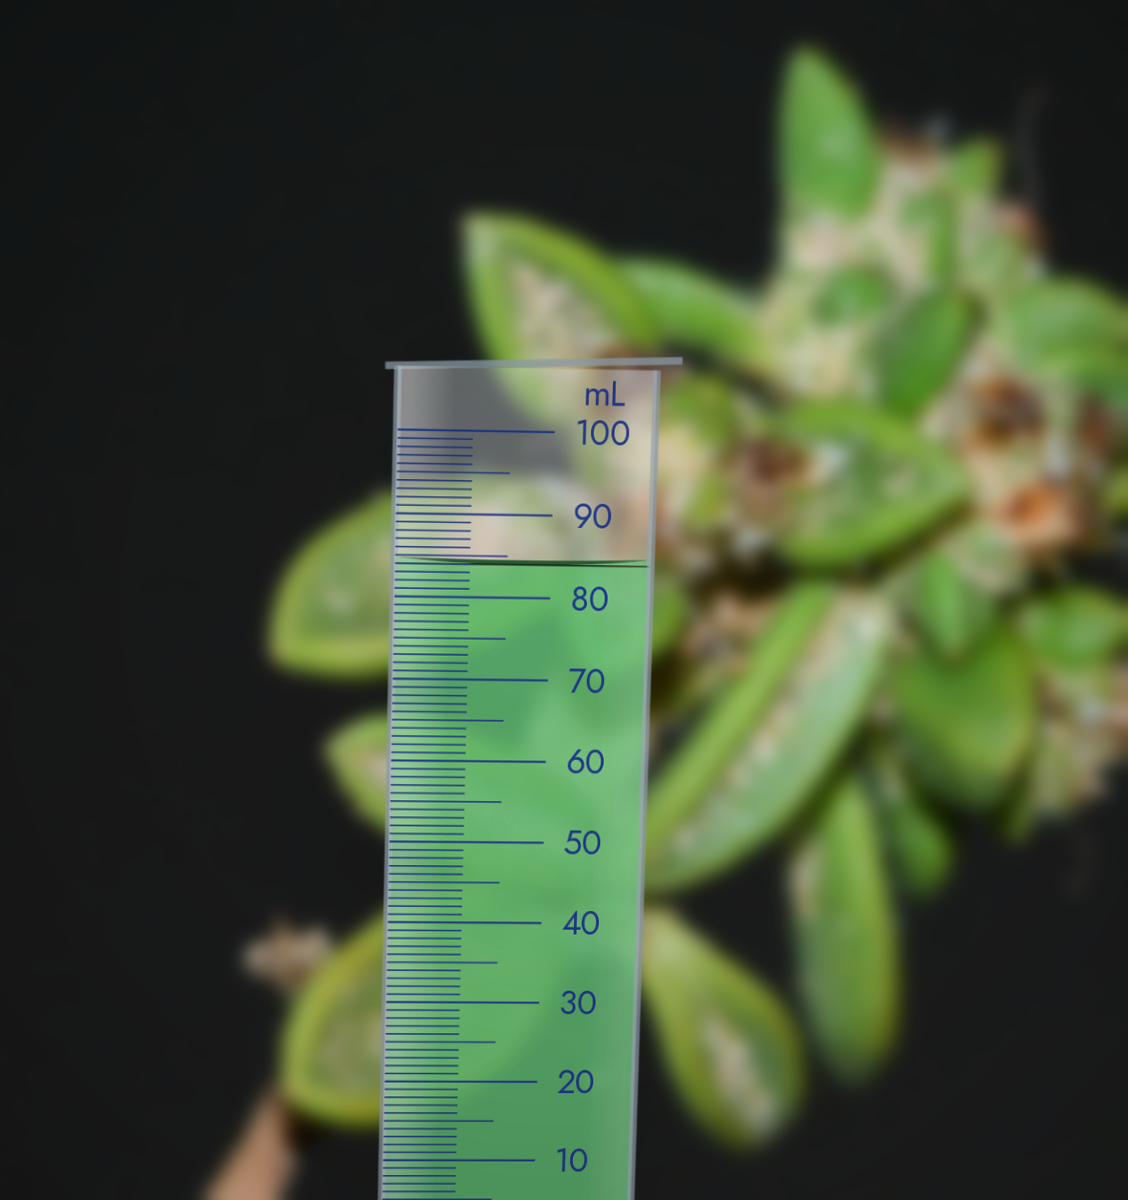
84 mL
